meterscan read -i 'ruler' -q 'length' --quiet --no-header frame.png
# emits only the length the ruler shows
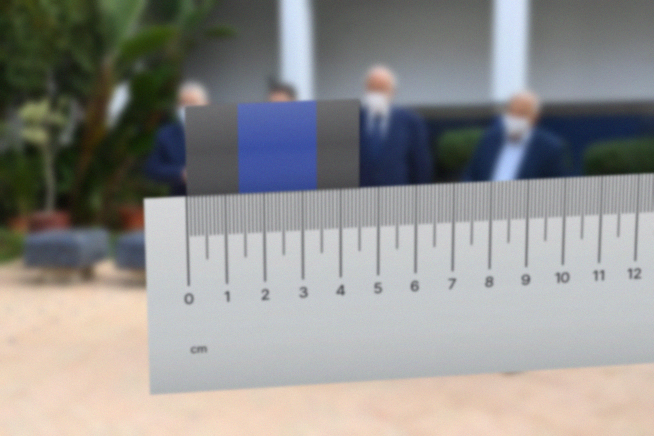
4.5 cm
